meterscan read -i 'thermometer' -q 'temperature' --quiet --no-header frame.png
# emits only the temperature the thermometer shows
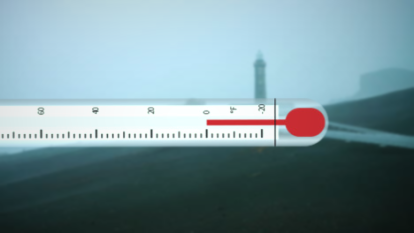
0 °F
